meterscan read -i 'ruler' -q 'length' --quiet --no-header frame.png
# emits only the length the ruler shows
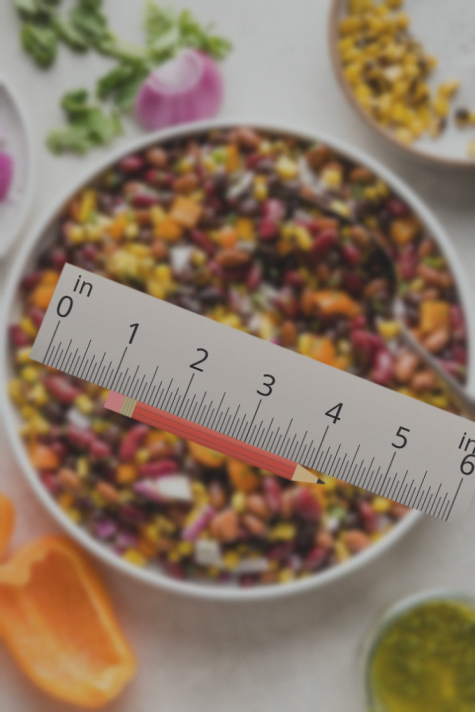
3.25 in
